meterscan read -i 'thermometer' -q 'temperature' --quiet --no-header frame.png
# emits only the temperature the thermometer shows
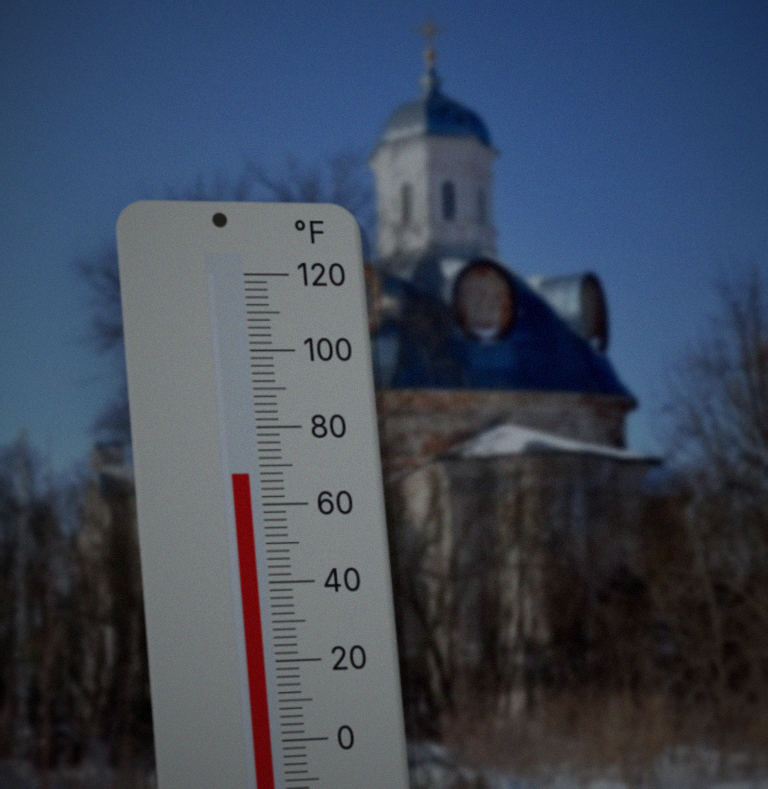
68 °F
